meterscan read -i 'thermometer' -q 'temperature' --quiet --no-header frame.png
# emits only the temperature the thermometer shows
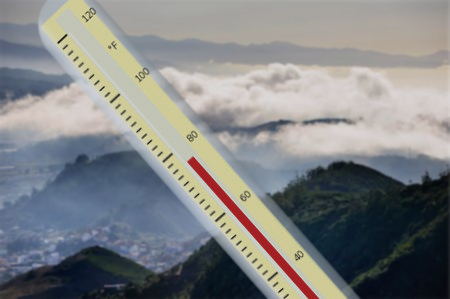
76 °F
